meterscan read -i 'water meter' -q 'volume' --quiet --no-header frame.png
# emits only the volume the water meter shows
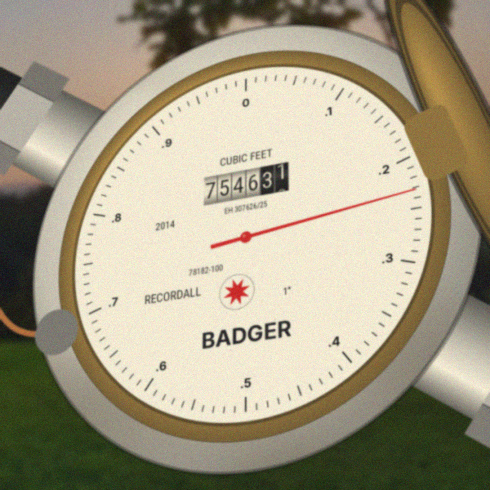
754631.23 ft³
